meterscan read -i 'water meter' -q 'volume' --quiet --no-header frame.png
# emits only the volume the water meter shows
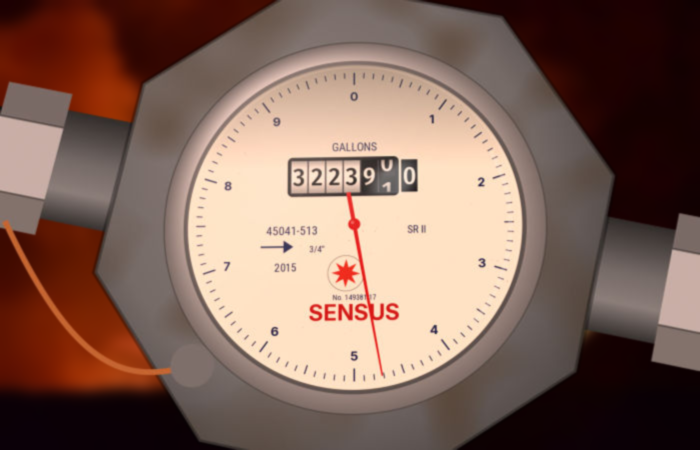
3223904.7 gal
